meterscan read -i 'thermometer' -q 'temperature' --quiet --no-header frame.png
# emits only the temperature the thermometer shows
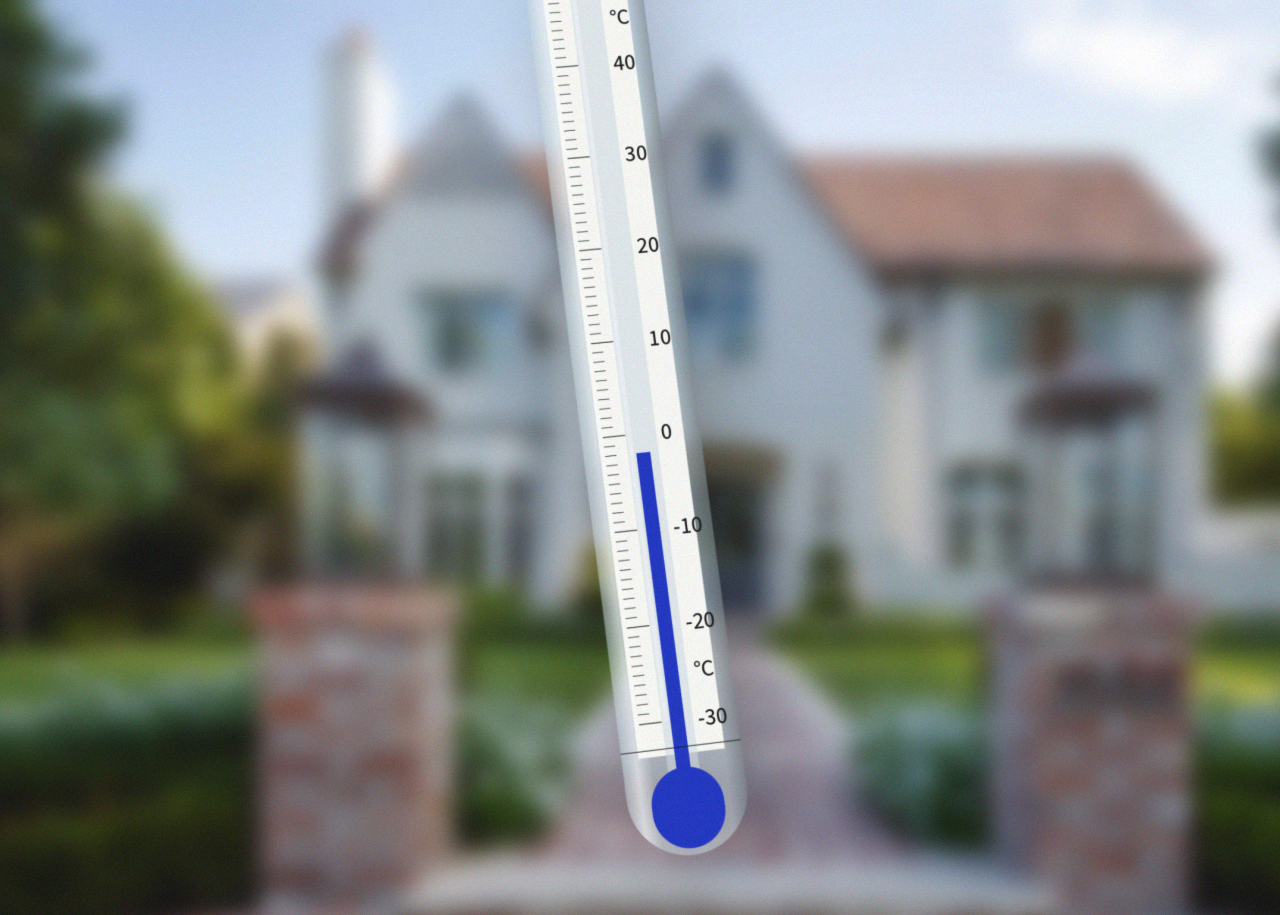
-2 °C
